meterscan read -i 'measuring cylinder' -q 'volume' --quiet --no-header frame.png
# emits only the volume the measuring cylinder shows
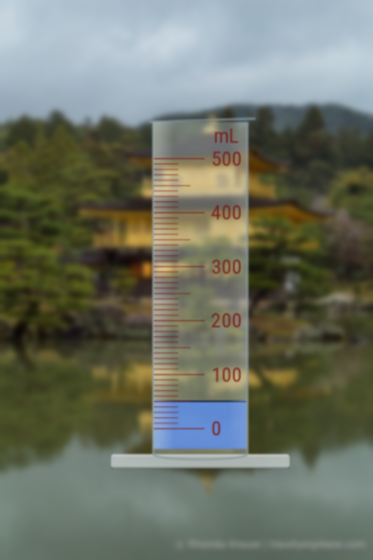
50 mL
